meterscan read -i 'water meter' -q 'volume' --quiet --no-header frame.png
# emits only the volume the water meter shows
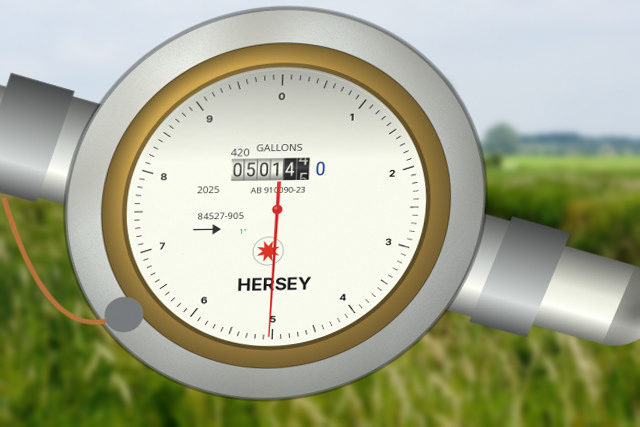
501445.0 gal
